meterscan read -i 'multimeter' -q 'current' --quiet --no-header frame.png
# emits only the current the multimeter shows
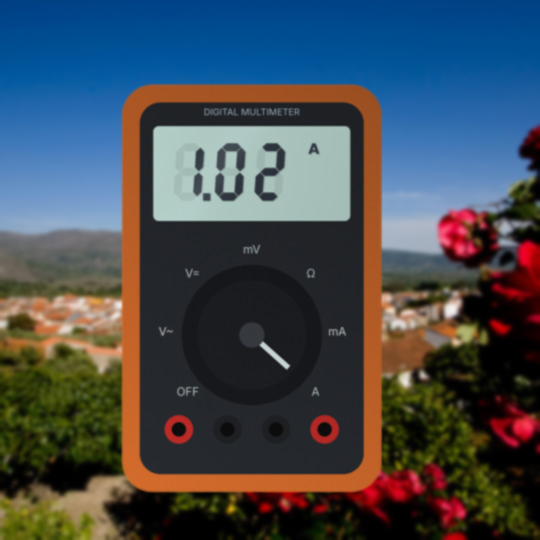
1.02 A
